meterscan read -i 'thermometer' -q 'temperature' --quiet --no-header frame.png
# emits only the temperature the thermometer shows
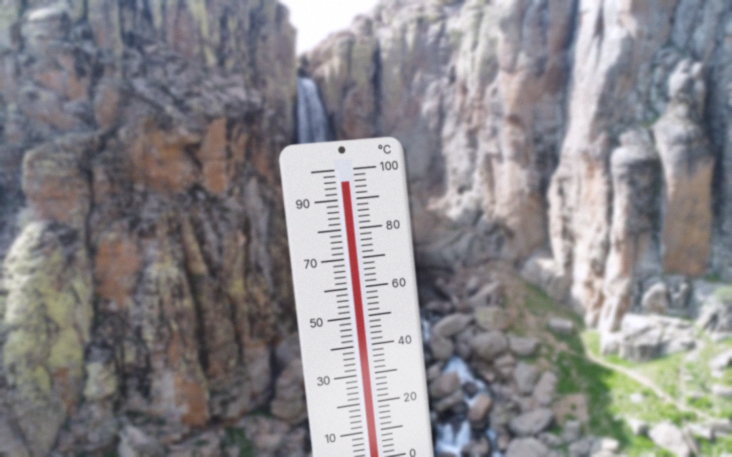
96 °C
